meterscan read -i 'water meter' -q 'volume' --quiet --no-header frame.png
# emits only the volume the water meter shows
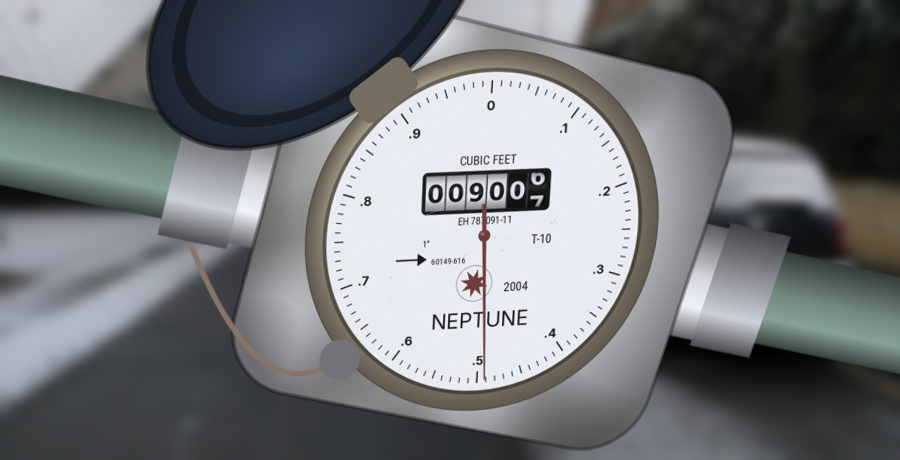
9006.49 ft³
